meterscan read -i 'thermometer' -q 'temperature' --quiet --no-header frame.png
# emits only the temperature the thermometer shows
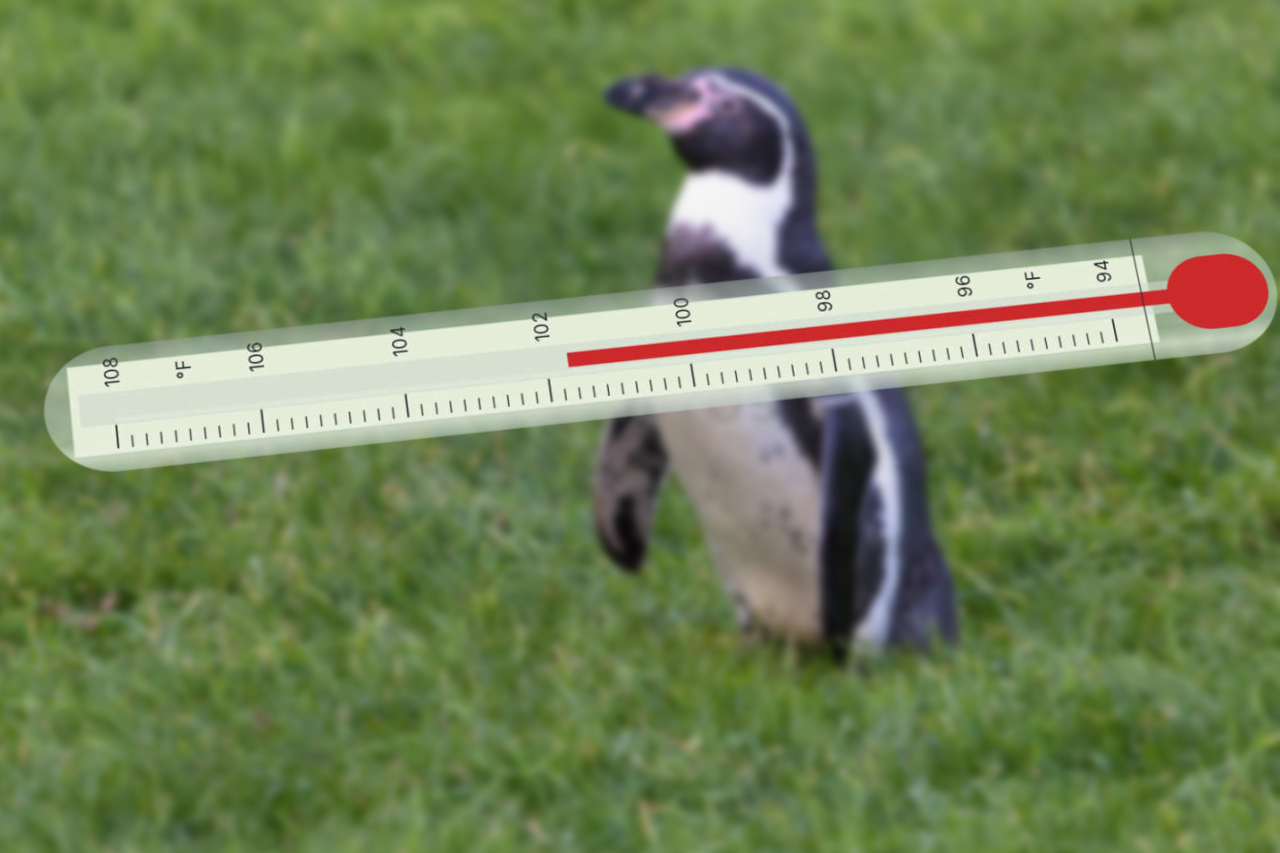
101.7 °F
